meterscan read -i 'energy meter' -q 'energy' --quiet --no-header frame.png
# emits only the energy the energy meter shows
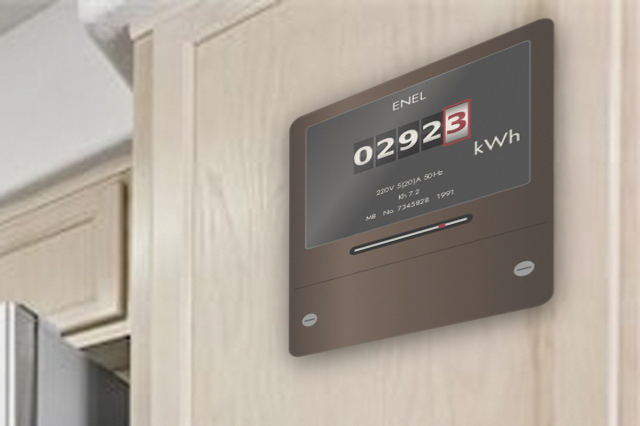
292.3 kWh
